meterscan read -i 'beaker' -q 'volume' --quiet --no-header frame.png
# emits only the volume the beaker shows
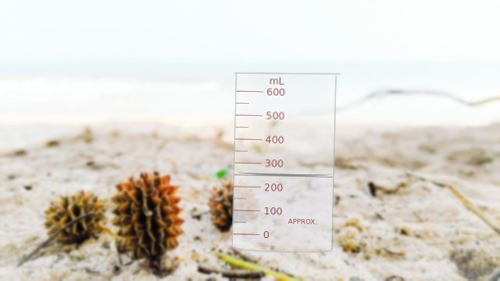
250 mL
